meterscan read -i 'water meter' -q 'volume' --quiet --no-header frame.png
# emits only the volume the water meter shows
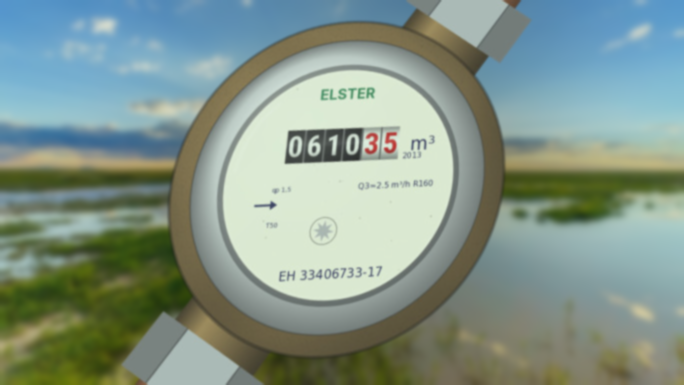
610.35 m³
